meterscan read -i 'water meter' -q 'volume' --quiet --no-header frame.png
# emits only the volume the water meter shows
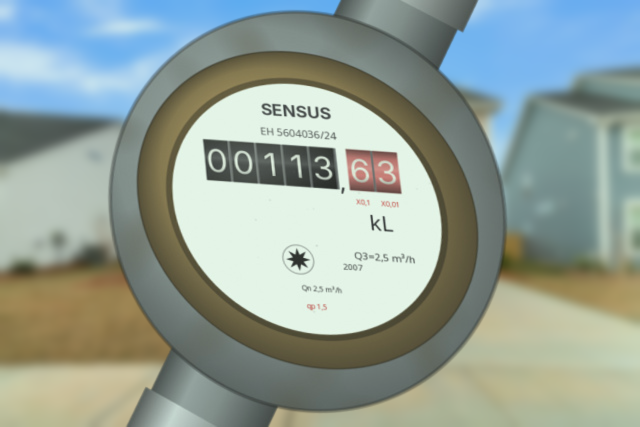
113.63 kL
